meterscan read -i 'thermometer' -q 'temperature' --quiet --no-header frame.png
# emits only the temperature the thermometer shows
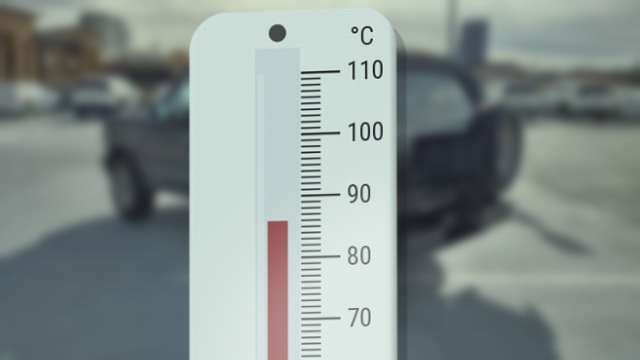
86 °C
